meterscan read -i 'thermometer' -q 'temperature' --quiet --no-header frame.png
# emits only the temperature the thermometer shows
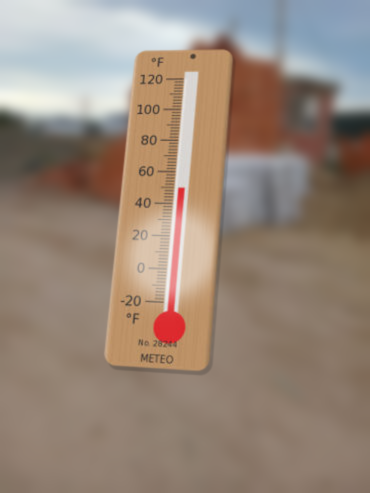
50 °F
